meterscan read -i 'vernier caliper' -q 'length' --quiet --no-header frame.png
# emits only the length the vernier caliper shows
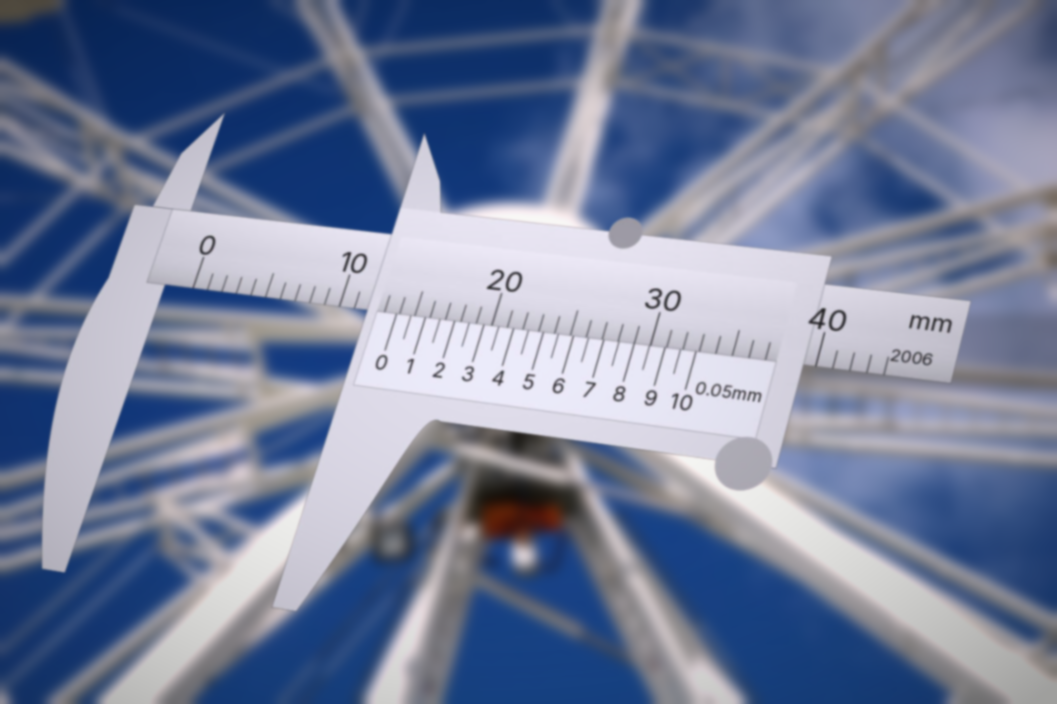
13.8 mm
